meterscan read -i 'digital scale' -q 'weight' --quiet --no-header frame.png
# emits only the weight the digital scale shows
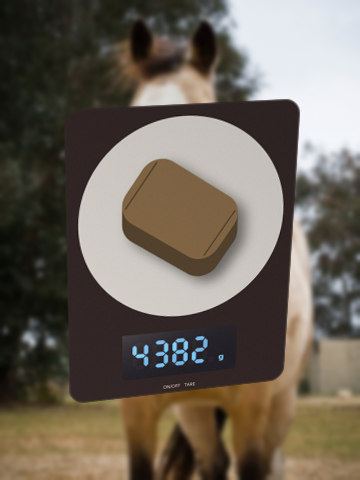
4382 g
